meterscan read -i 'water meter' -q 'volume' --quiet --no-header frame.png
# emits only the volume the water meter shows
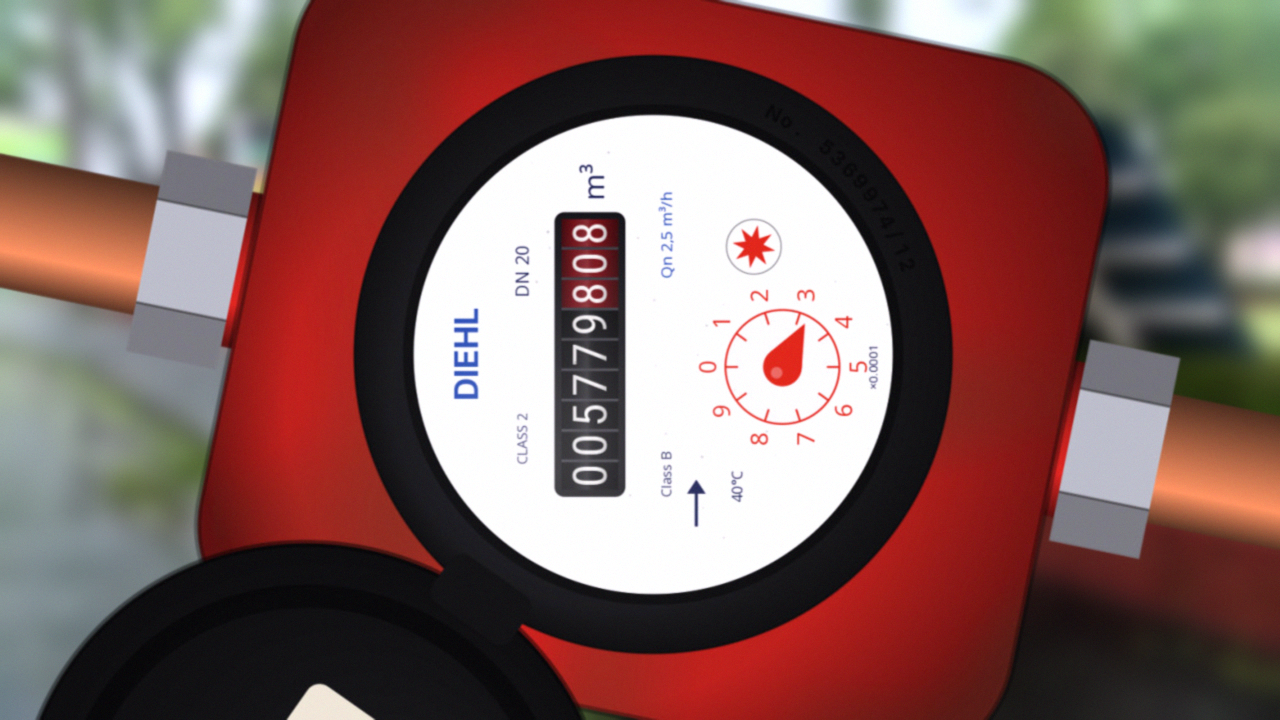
5779.8083 m³
